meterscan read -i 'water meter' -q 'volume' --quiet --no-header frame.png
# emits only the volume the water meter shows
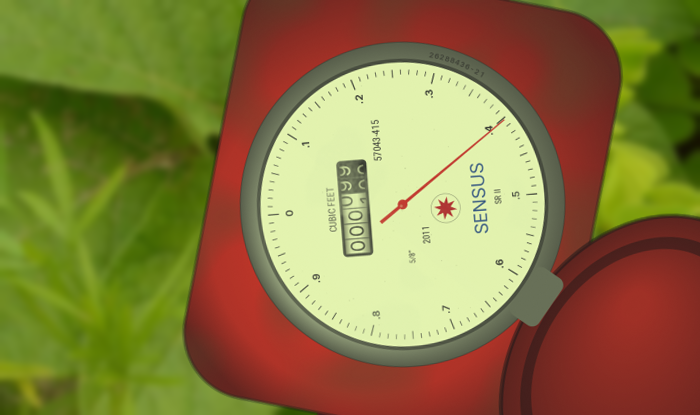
99.40 ft³
